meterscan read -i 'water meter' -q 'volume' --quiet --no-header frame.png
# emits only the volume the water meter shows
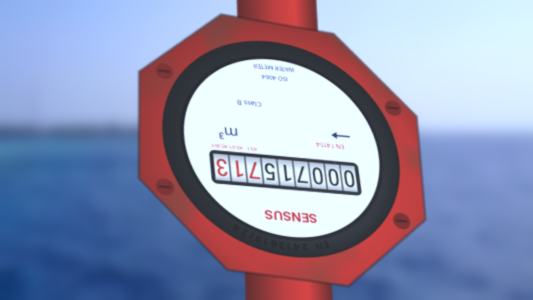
715.713 m³
